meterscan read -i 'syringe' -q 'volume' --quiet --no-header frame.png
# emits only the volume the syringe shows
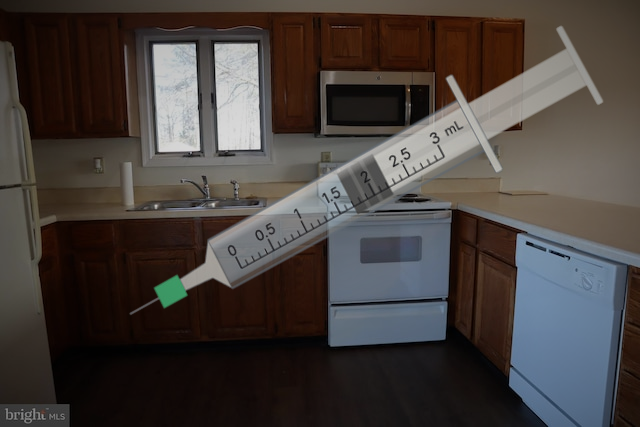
1.7 mL
